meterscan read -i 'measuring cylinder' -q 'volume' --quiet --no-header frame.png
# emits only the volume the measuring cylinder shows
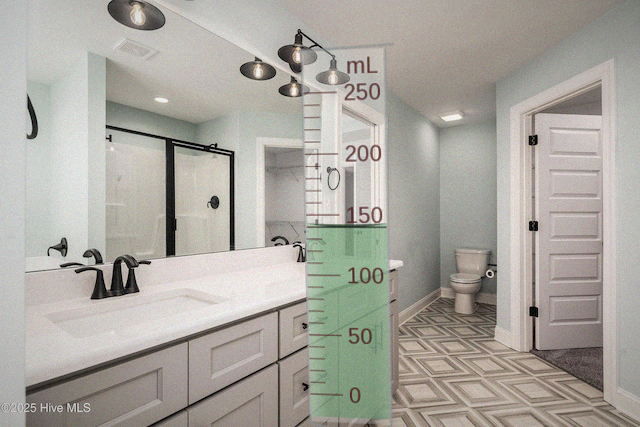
140 mL
